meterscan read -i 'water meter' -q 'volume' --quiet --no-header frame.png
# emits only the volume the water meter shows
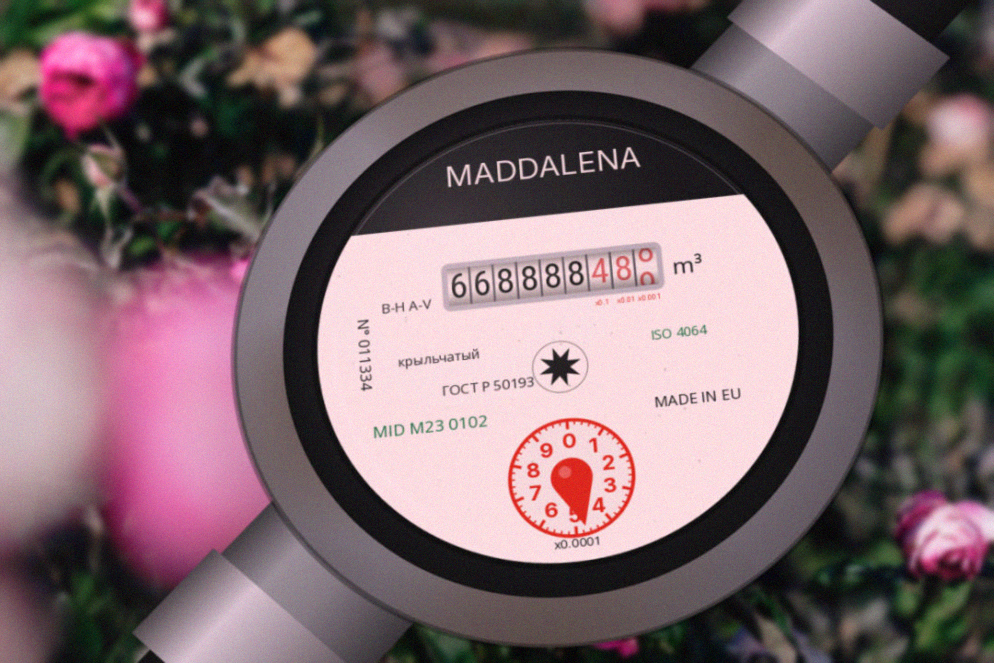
668888.4884 m³
